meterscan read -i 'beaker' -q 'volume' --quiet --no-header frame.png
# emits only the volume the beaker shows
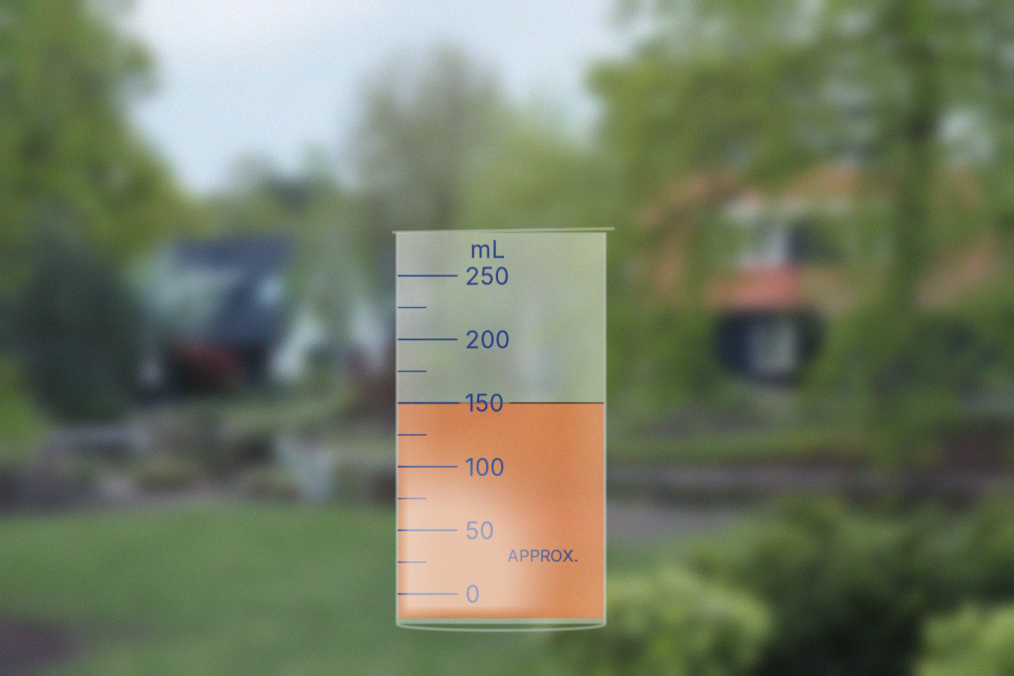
150 mL
